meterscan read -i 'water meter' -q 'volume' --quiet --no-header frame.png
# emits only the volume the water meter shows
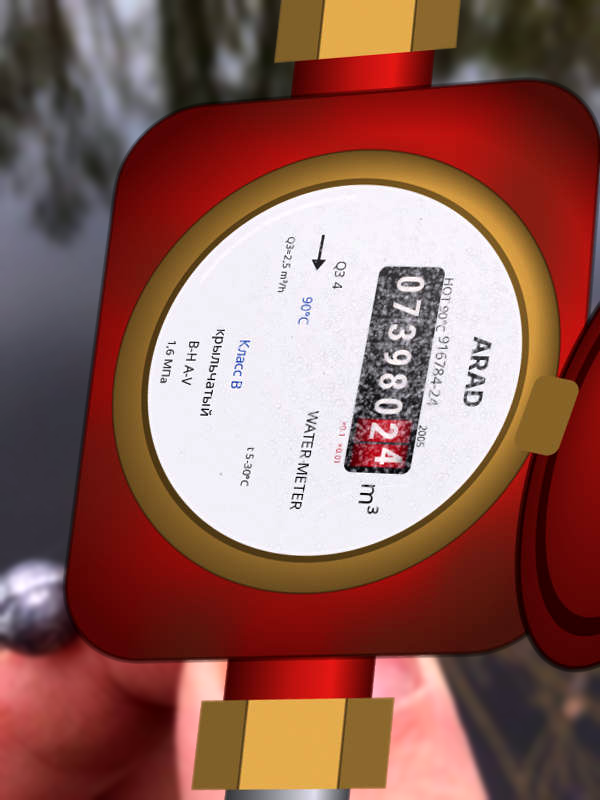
73980.24 m³
